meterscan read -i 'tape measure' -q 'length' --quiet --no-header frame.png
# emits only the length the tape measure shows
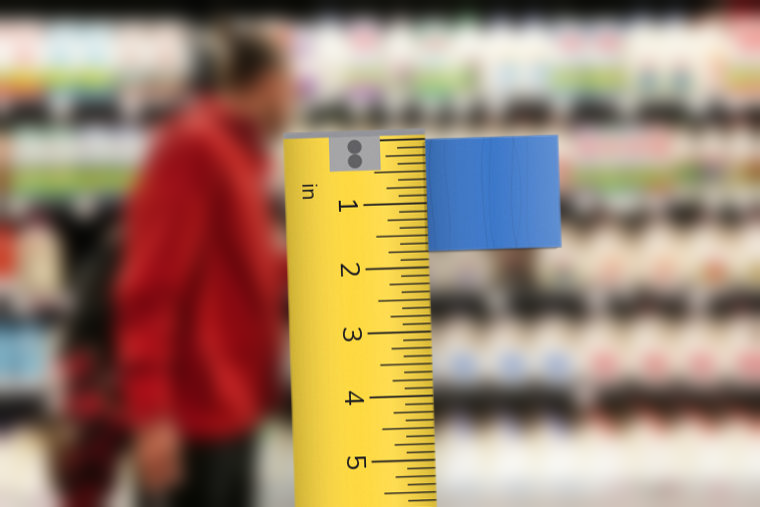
1.75 in
